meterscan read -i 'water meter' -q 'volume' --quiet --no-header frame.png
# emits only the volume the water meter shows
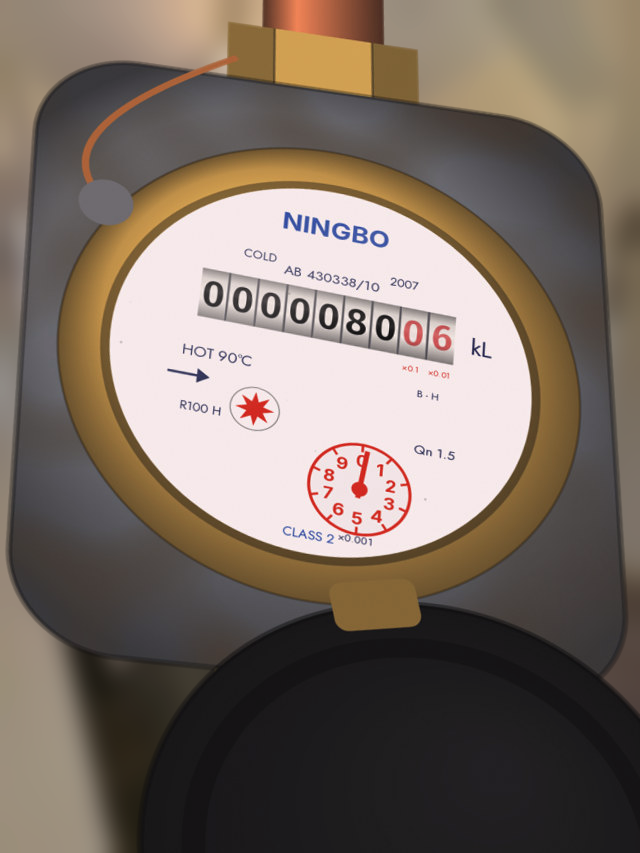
80.060 kL
